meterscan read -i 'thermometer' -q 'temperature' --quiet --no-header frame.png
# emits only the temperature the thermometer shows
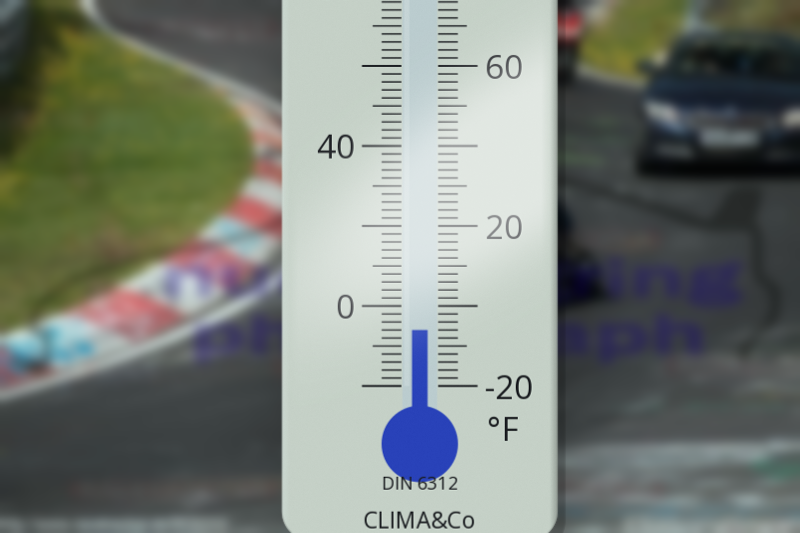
-6 °F
